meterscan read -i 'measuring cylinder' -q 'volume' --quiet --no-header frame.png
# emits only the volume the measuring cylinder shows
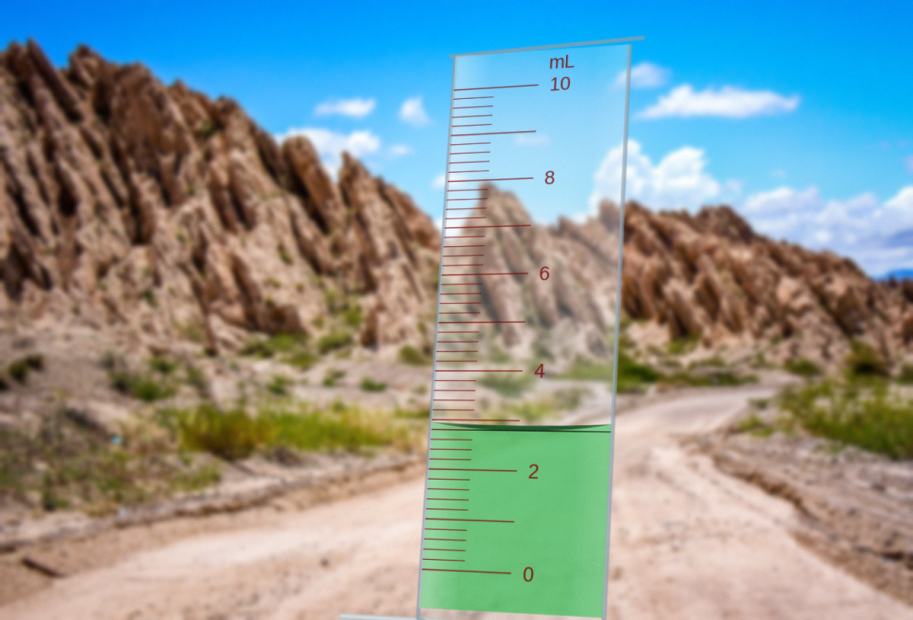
2.8 mL
